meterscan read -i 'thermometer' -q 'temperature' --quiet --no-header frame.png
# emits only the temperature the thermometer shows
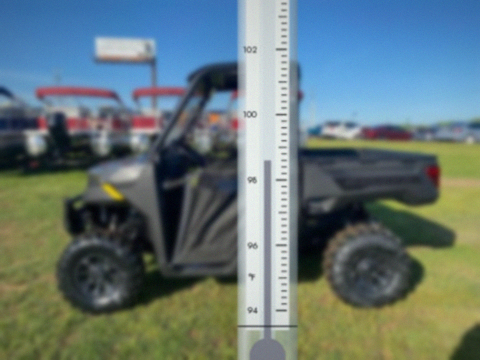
98.6 °F
